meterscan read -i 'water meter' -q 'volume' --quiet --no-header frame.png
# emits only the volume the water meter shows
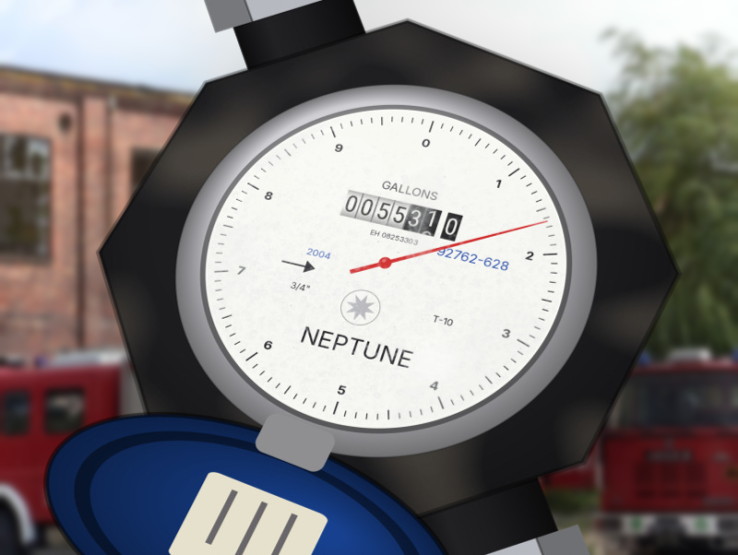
55311.6 gal
